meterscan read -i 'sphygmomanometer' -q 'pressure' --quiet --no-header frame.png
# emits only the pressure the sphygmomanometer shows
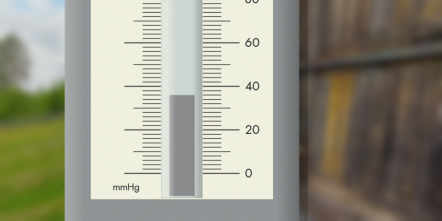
36 mmHg
